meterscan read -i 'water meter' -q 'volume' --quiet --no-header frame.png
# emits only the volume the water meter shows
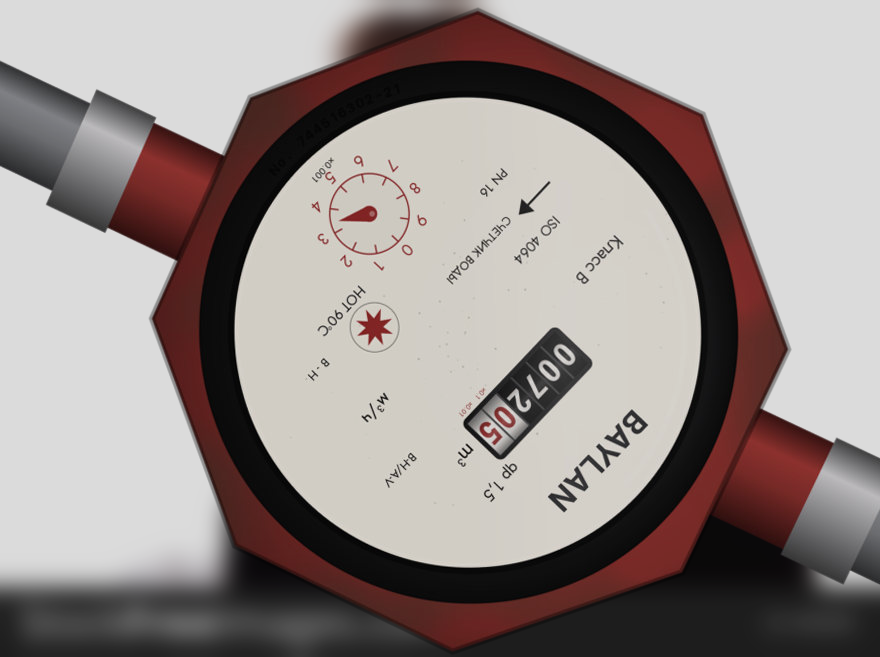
72.053 m³
